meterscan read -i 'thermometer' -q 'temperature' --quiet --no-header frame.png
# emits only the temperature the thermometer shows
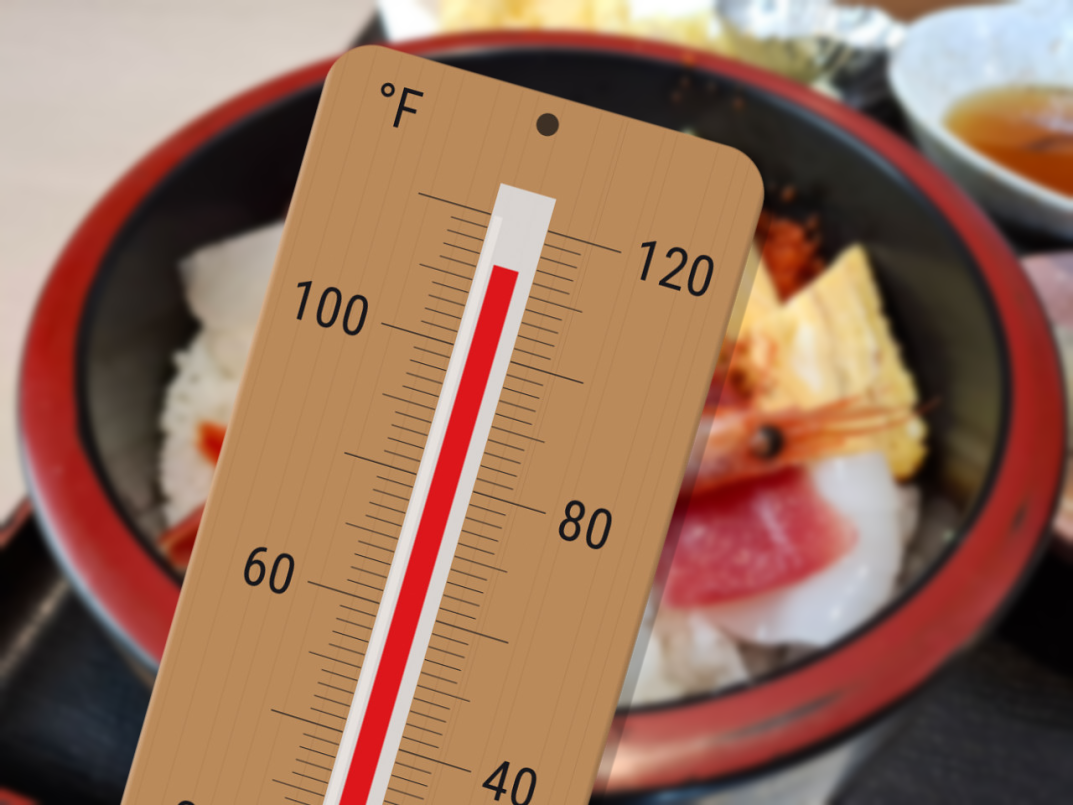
113 °F
